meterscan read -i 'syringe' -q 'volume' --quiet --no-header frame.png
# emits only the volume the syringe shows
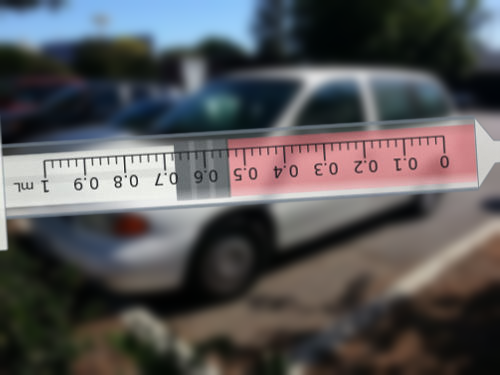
0.54 mL
